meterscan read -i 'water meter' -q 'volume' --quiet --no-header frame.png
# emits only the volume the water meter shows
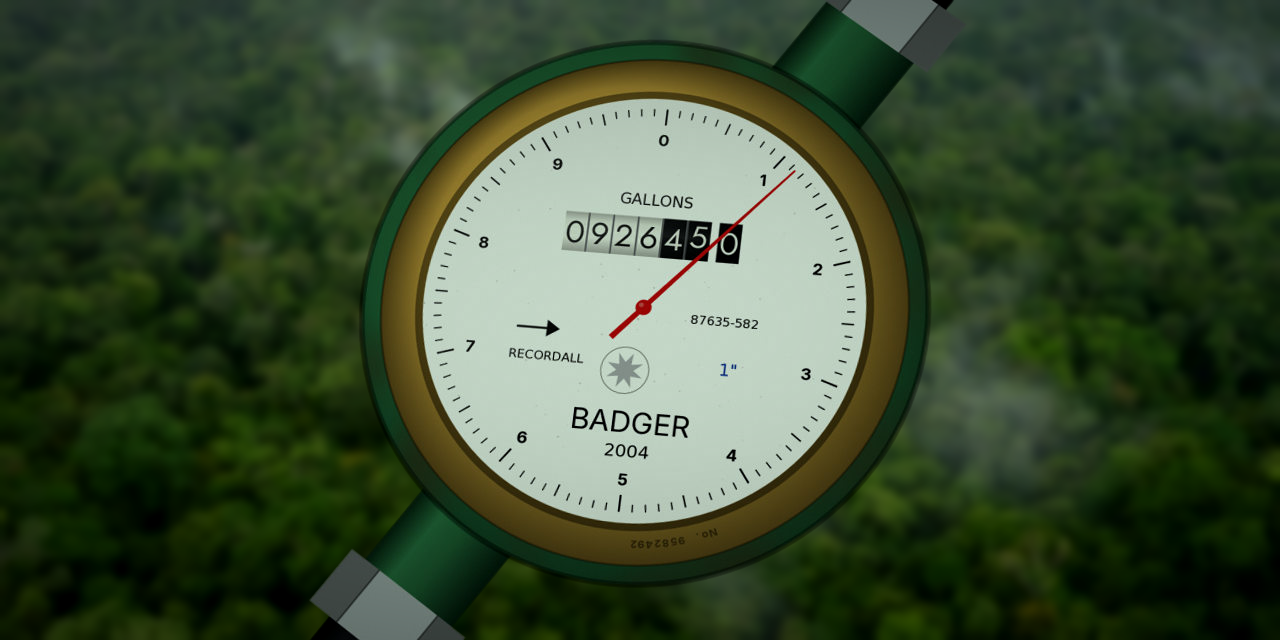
926451.1 gal
